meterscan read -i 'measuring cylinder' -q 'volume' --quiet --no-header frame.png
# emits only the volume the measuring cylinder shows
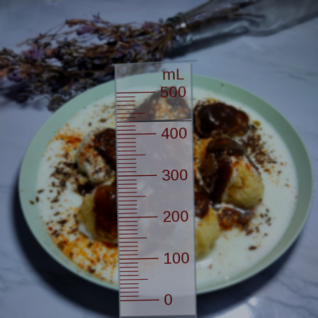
430 mL
